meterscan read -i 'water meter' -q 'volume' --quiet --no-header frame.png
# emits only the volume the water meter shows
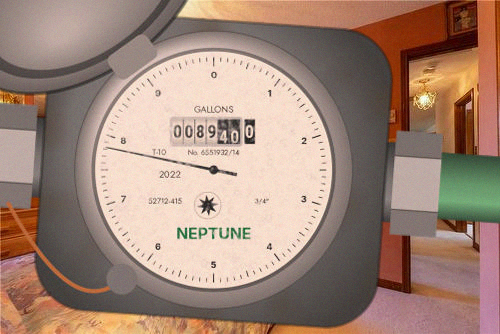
89397.8 gal
